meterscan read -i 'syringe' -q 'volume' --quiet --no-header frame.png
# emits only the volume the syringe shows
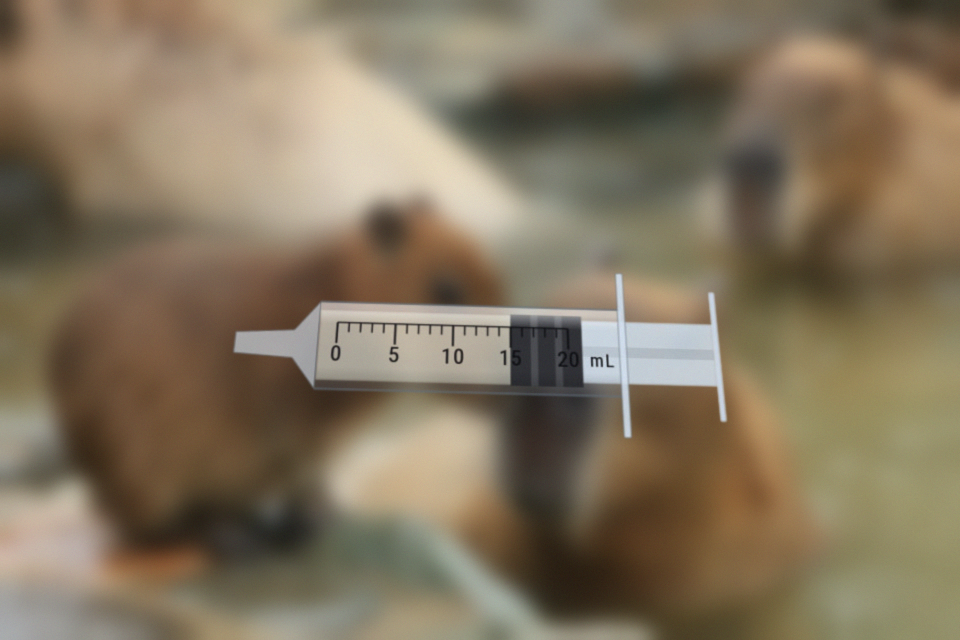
15 mL
